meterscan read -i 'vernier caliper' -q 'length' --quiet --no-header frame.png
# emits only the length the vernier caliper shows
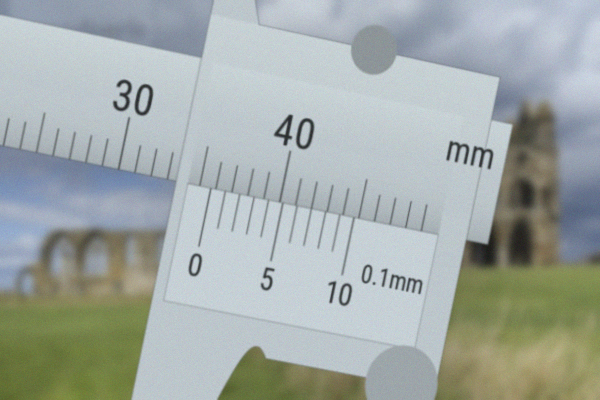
35.7 mm
